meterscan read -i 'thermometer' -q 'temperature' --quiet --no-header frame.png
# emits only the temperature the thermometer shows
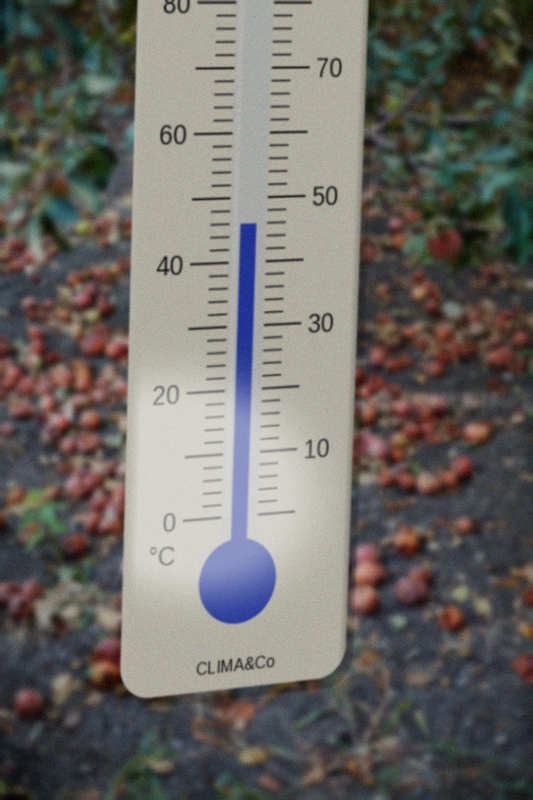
46 °C
